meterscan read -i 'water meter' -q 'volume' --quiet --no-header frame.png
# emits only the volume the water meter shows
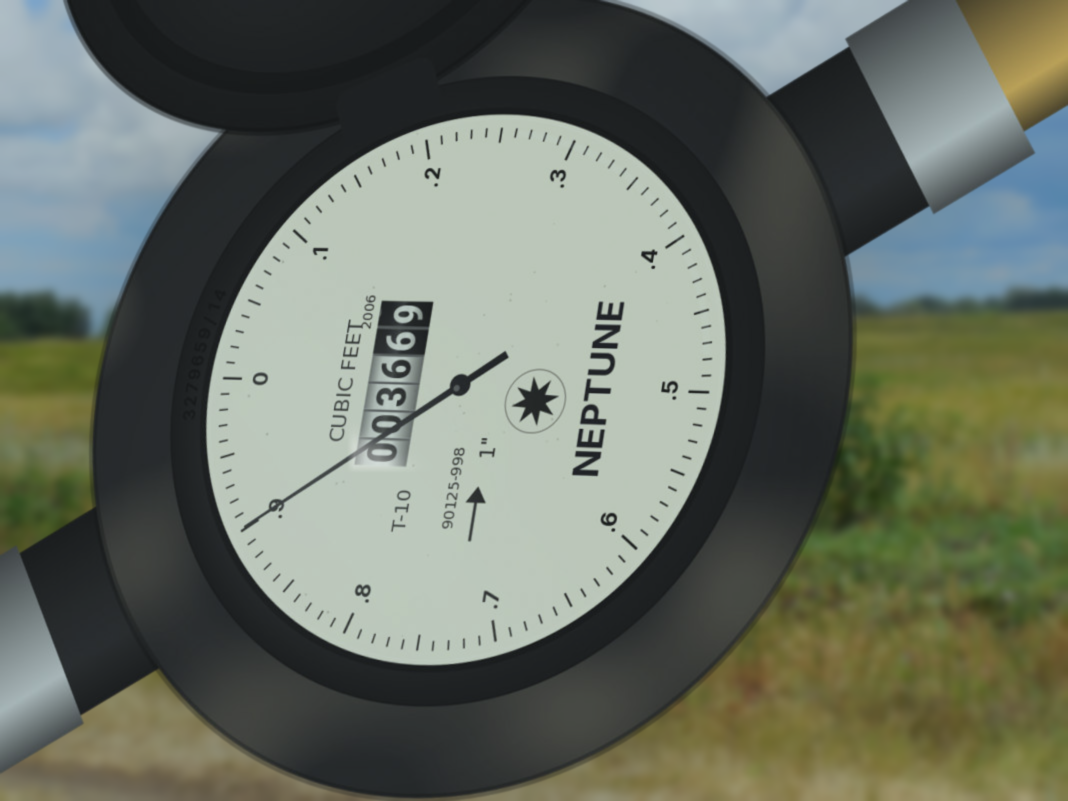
3668.90 ft³
